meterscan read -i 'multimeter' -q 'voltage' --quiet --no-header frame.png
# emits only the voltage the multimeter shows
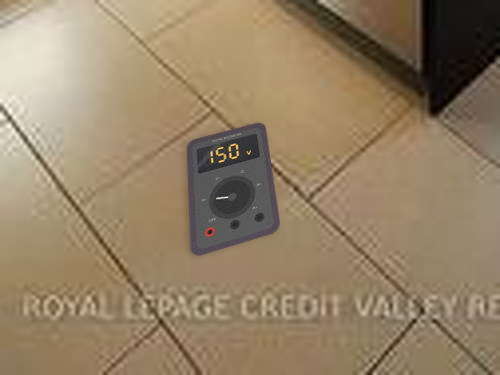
150 V
